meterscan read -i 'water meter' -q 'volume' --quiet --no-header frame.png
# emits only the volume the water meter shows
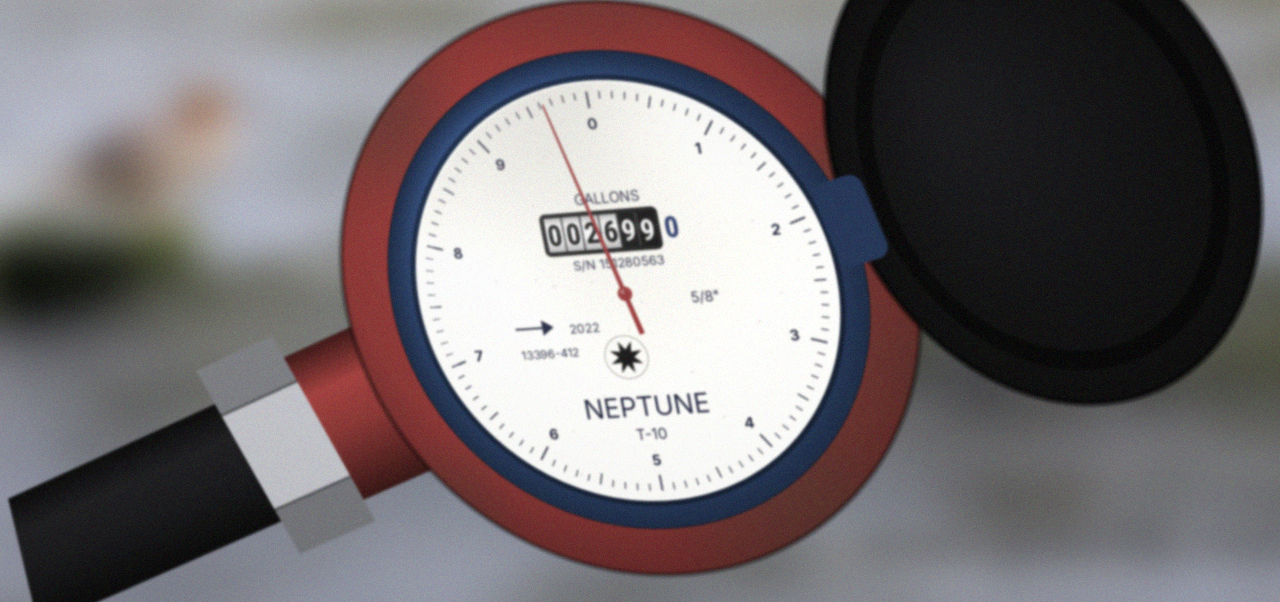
26989.6 gal
